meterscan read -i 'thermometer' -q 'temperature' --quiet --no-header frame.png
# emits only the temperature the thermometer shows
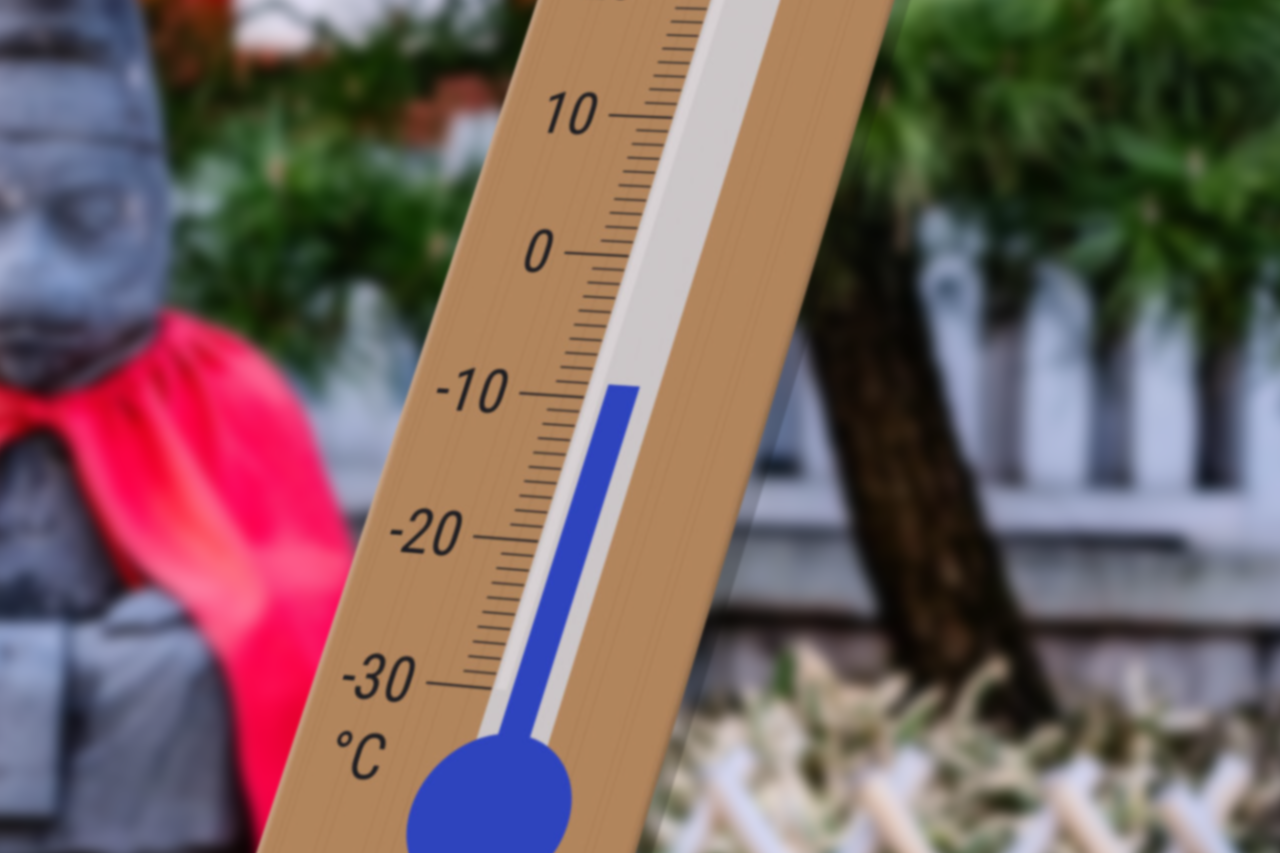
-9 °C
